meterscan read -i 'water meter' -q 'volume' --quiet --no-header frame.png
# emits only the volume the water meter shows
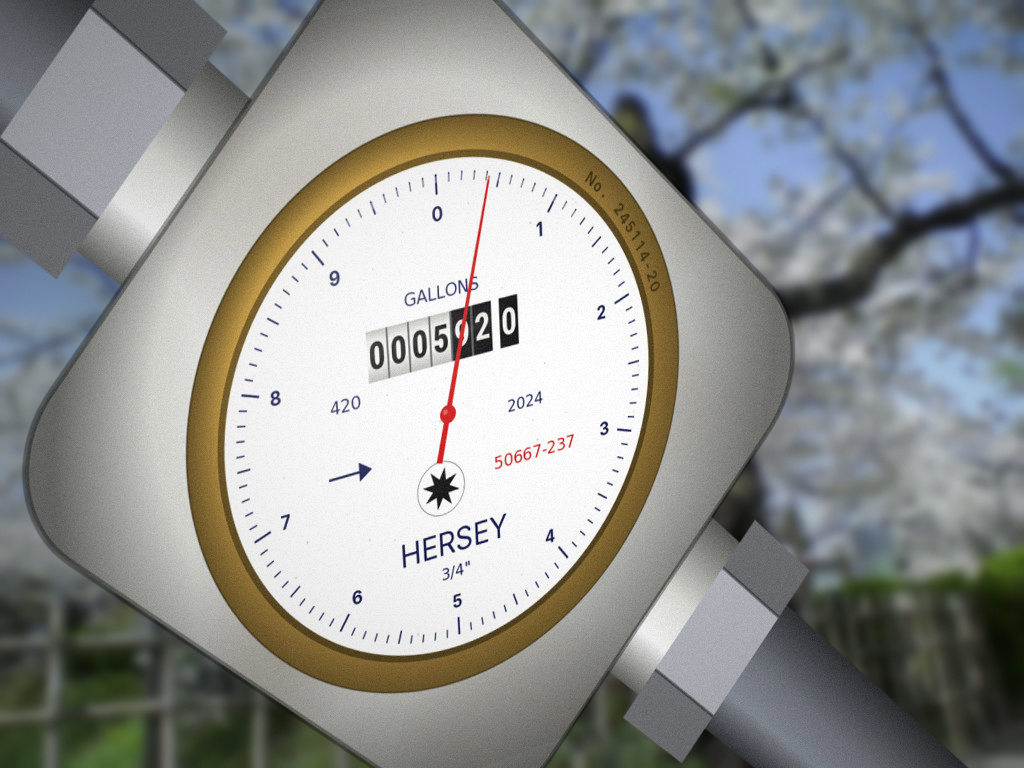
5920.4 gal
